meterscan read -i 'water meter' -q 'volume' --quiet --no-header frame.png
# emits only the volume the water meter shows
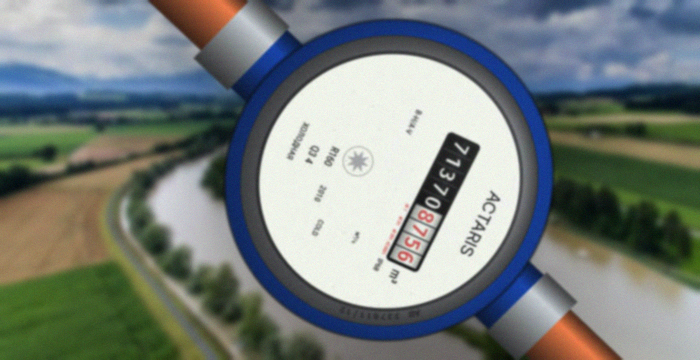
71370.8756 m³
